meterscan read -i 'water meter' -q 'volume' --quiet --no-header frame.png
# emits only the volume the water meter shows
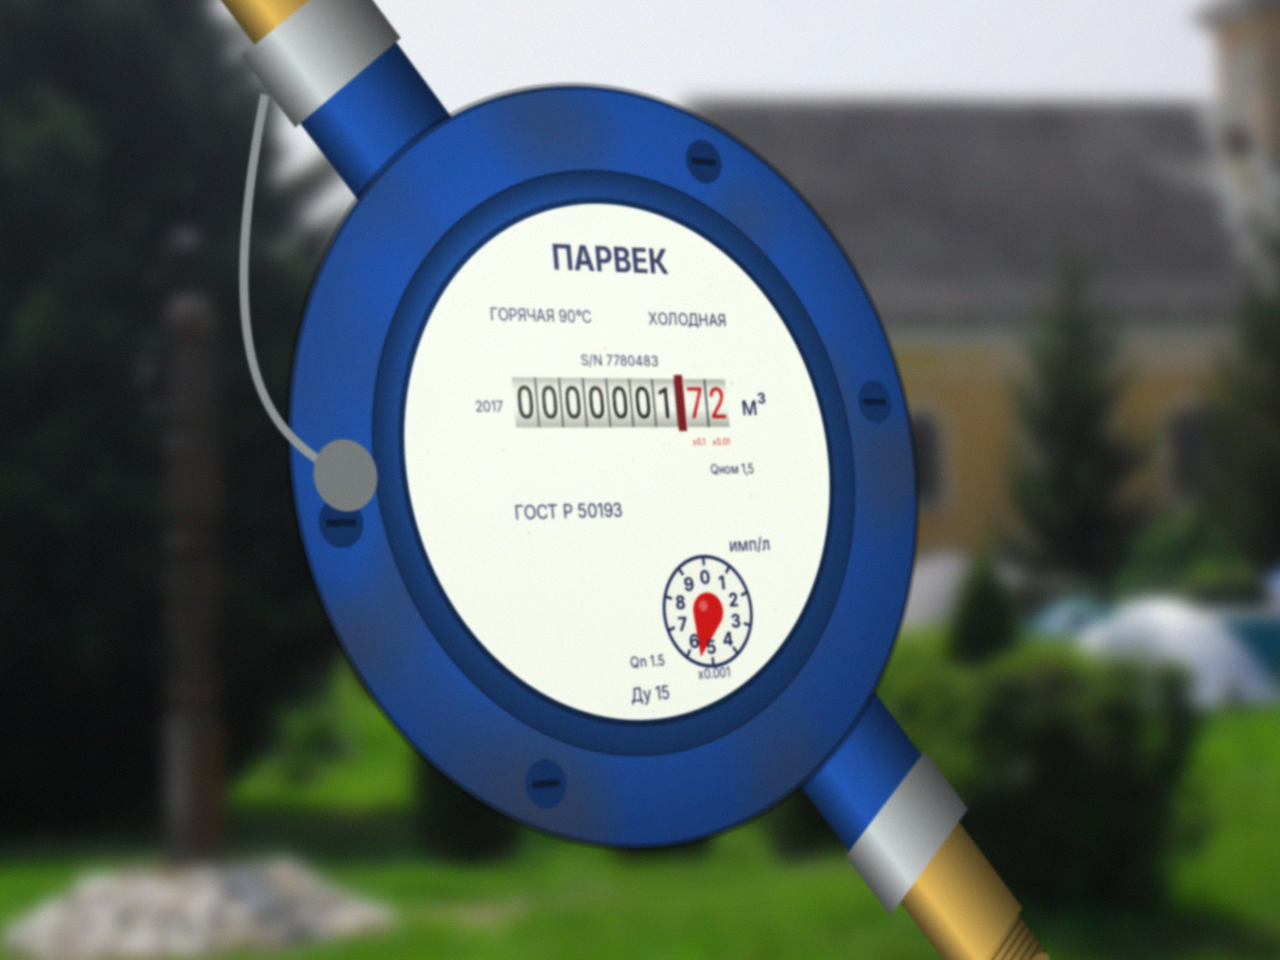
1.725 m³
